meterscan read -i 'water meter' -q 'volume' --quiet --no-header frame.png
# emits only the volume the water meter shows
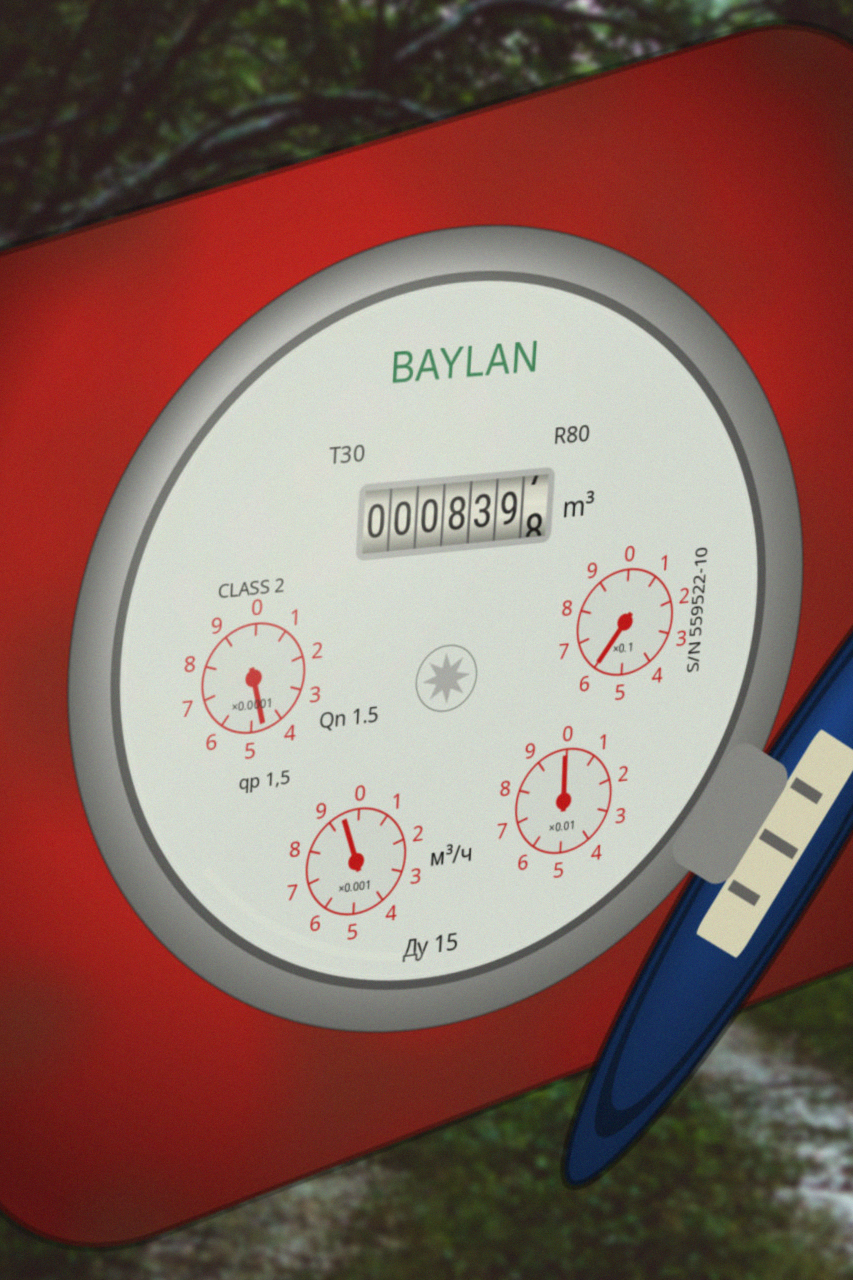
8397.5994 m³
